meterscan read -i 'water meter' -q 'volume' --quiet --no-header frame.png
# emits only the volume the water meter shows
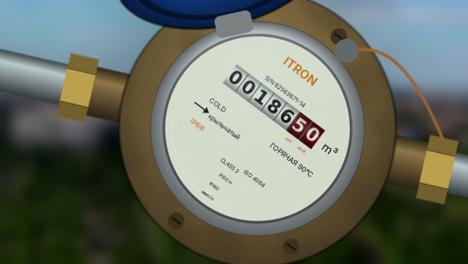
186.50 m³
